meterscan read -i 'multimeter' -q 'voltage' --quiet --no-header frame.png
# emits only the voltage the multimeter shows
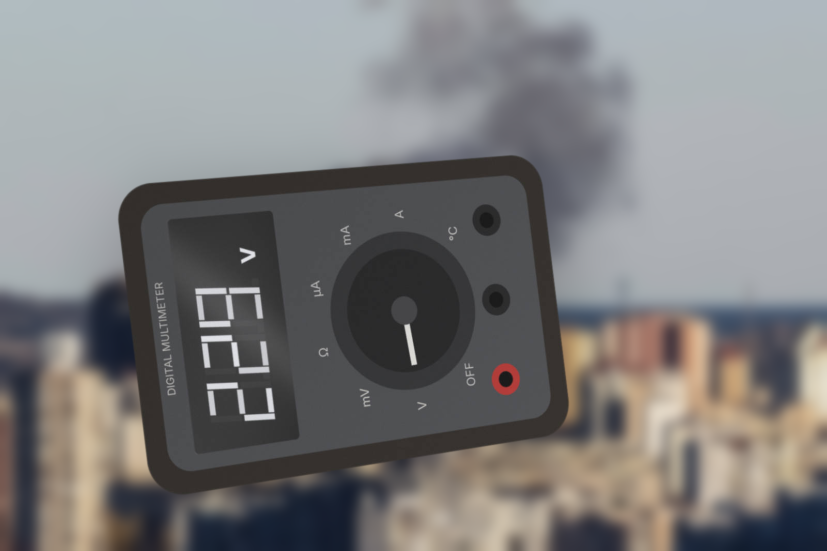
229 V
